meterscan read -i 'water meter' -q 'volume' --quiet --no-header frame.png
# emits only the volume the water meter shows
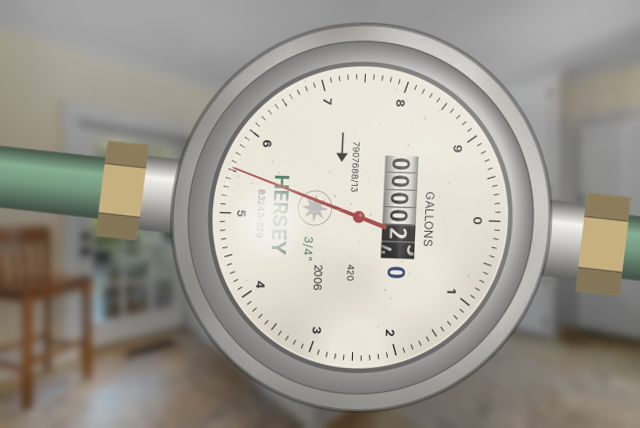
235.5 gal
